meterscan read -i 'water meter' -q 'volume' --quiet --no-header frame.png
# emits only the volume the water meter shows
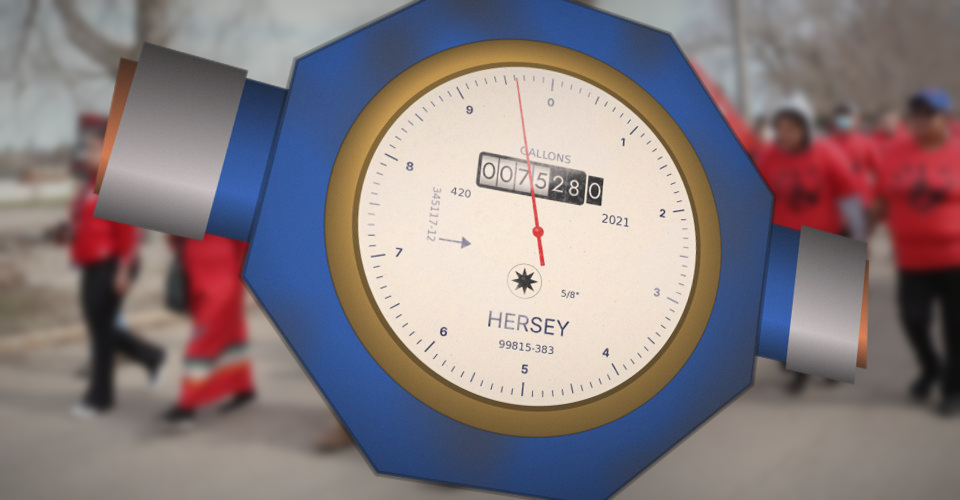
75279.6 gal
